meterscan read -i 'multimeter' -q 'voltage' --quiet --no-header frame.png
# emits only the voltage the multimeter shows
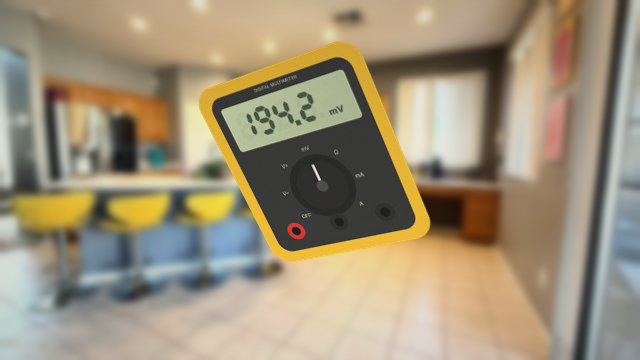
194.2 mV
